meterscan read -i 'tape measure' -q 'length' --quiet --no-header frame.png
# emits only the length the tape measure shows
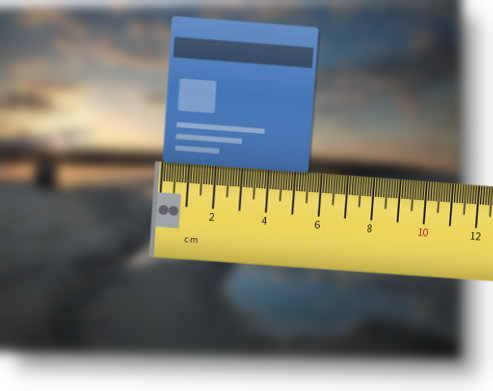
5.5 cm
